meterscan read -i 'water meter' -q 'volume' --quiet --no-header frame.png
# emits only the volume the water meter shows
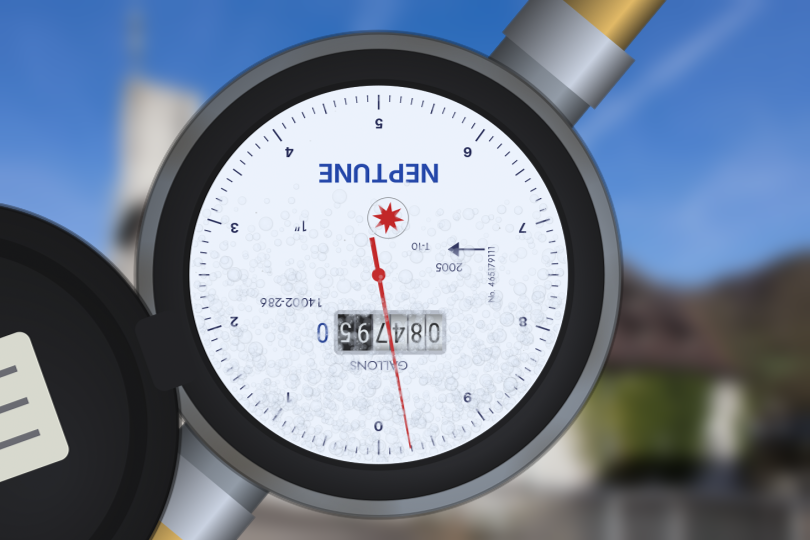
847949.7 gal
